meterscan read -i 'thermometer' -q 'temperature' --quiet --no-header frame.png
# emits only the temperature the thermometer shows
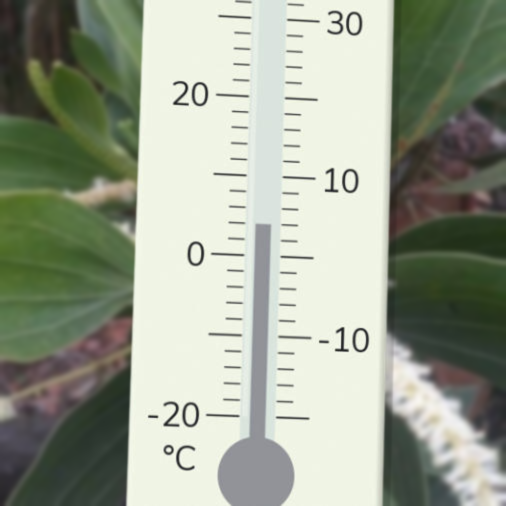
4 °C
